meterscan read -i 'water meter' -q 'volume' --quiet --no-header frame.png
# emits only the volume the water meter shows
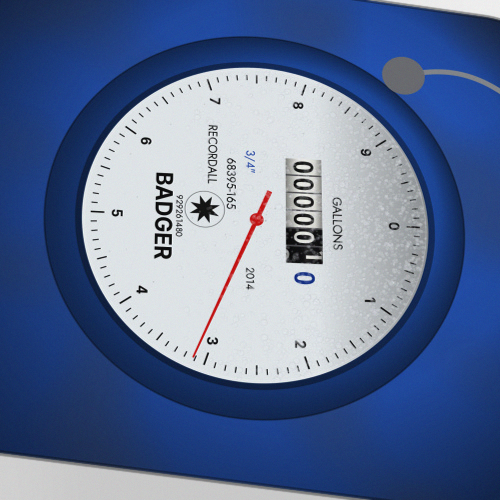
13.1 gal
